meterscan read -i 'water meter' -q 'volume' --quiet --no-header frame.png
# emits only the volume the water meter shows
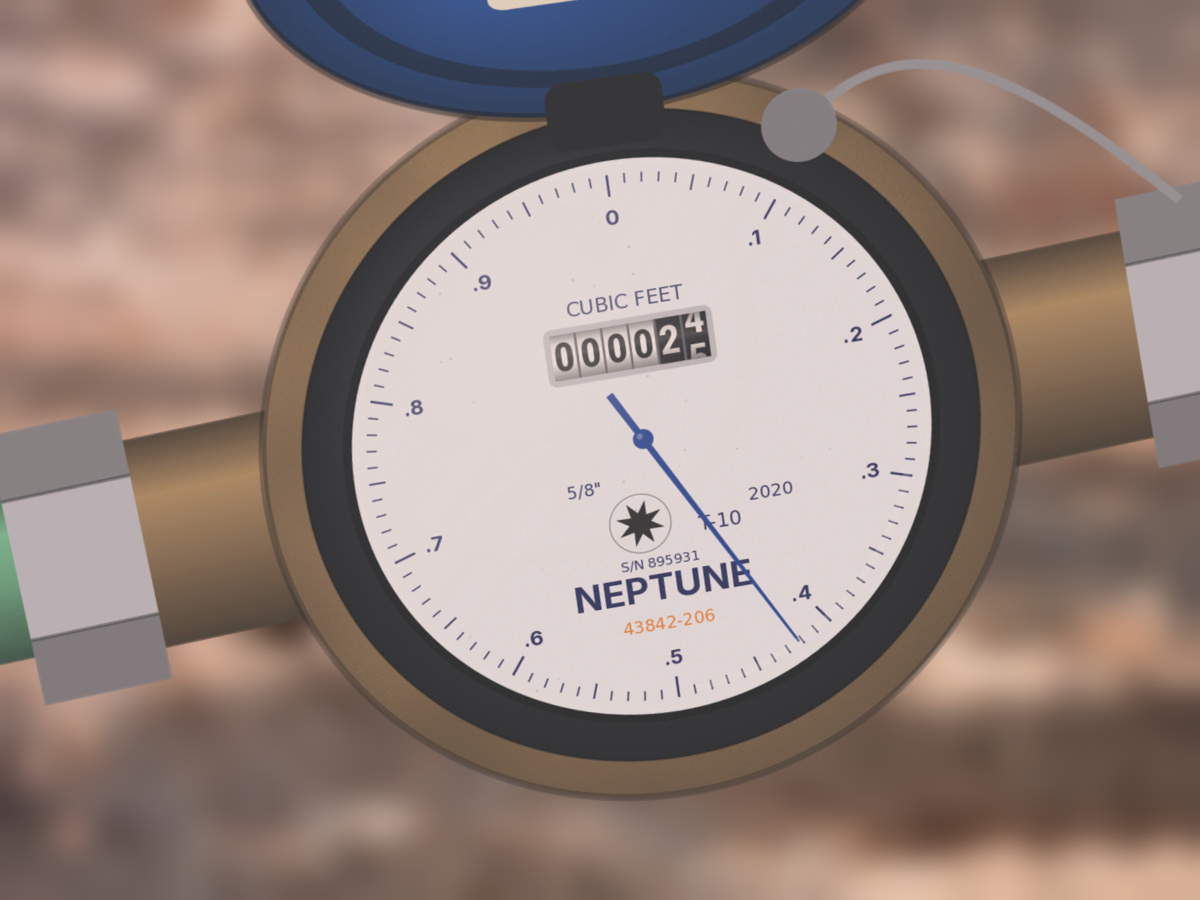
24.42 ft³
